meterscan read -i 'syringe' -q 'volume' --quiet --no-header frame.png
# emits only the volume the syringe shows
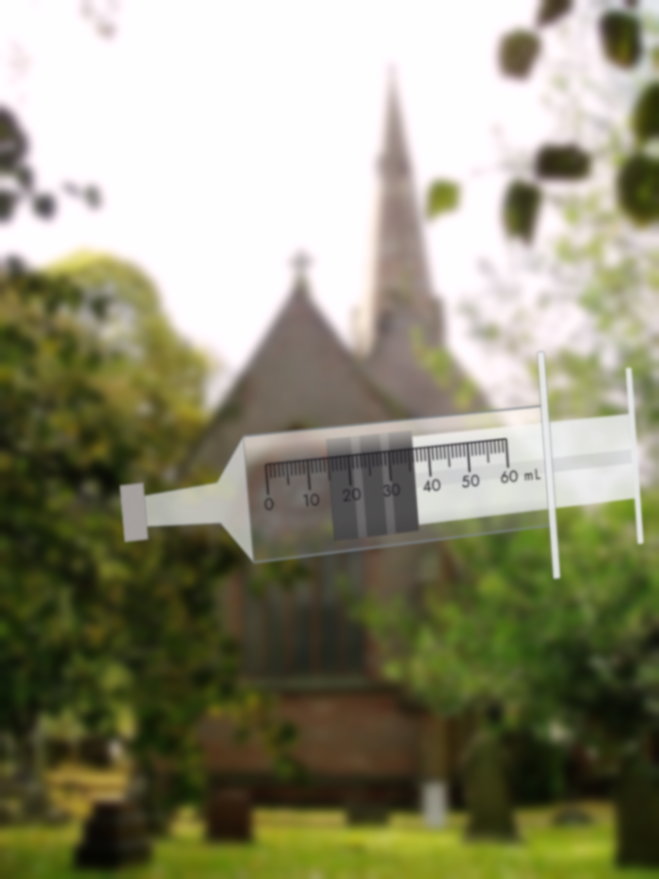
15 mL
